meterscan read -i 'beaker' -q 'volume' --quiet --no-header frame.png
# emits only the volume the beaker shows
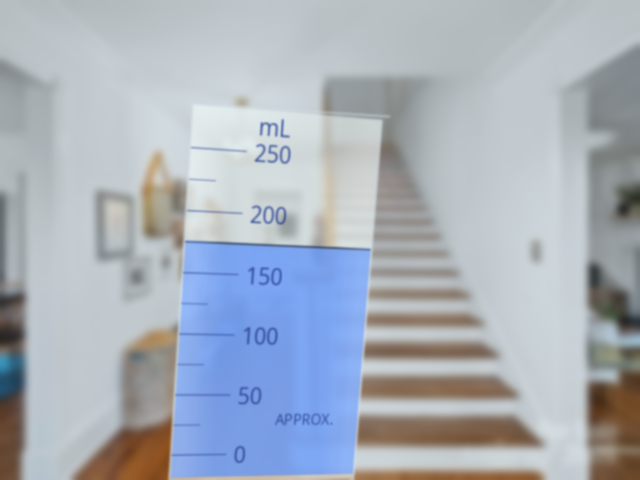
175 mL
